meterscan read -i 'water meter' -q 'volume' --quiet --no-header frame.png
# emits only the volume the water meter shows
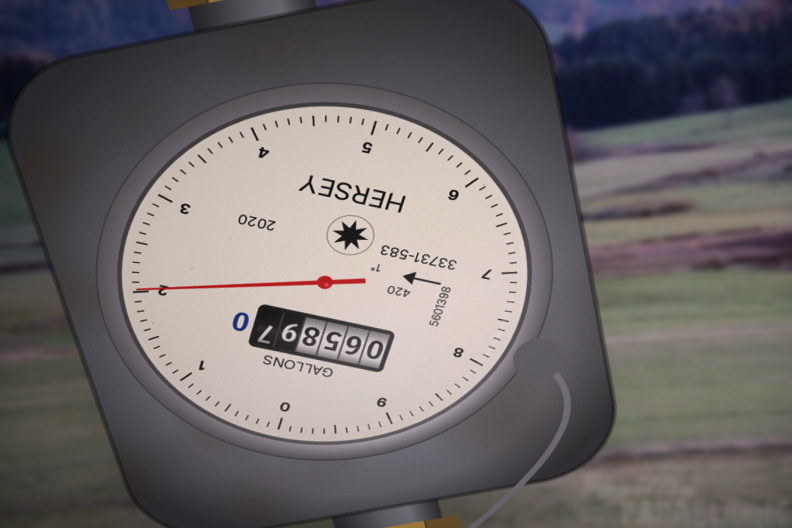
658972.0 gal
